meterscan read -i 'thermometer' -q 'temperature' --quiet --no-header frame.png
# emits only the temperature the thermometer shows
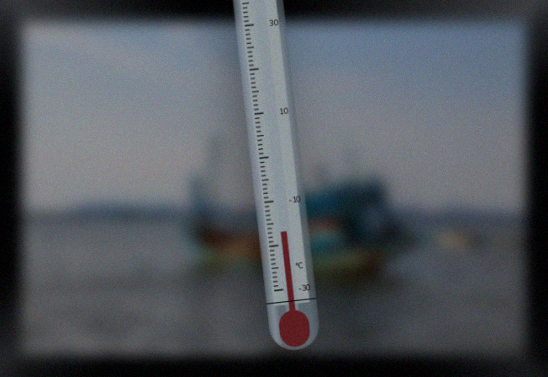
-17 °C
